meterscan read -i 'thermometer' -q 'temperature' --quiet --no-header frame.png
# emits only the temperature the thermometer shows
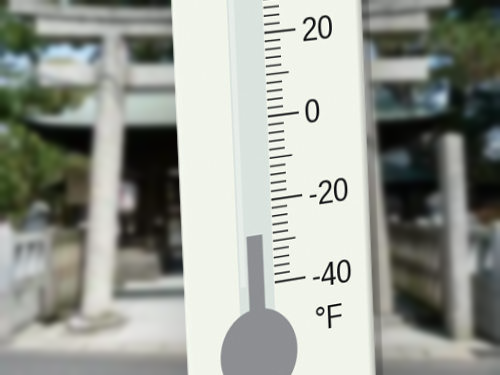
-28 °F
